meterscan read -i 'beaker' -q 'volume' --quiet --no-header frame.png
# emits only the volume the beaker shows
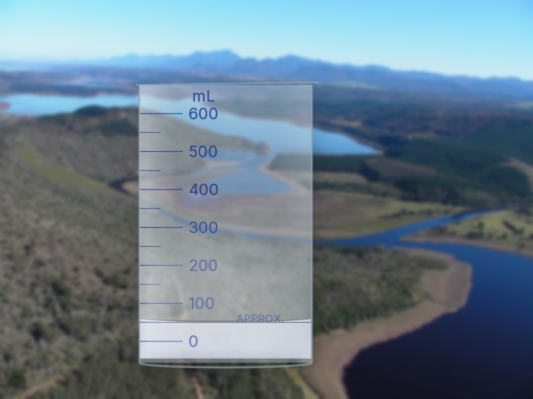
50 mL
